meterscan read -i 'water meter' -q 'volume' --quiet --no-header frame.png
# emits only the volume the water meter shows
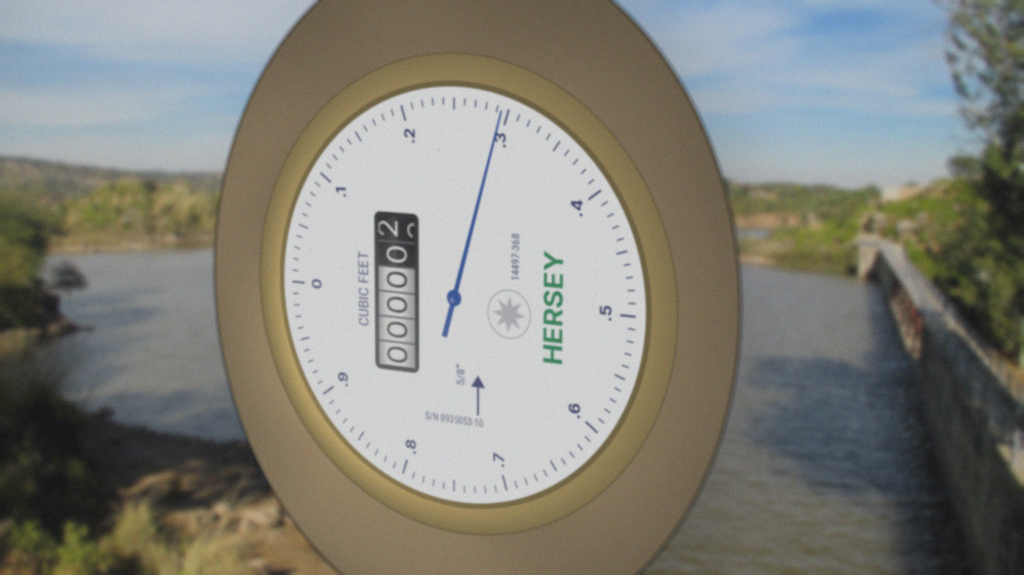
2.29 ft³
